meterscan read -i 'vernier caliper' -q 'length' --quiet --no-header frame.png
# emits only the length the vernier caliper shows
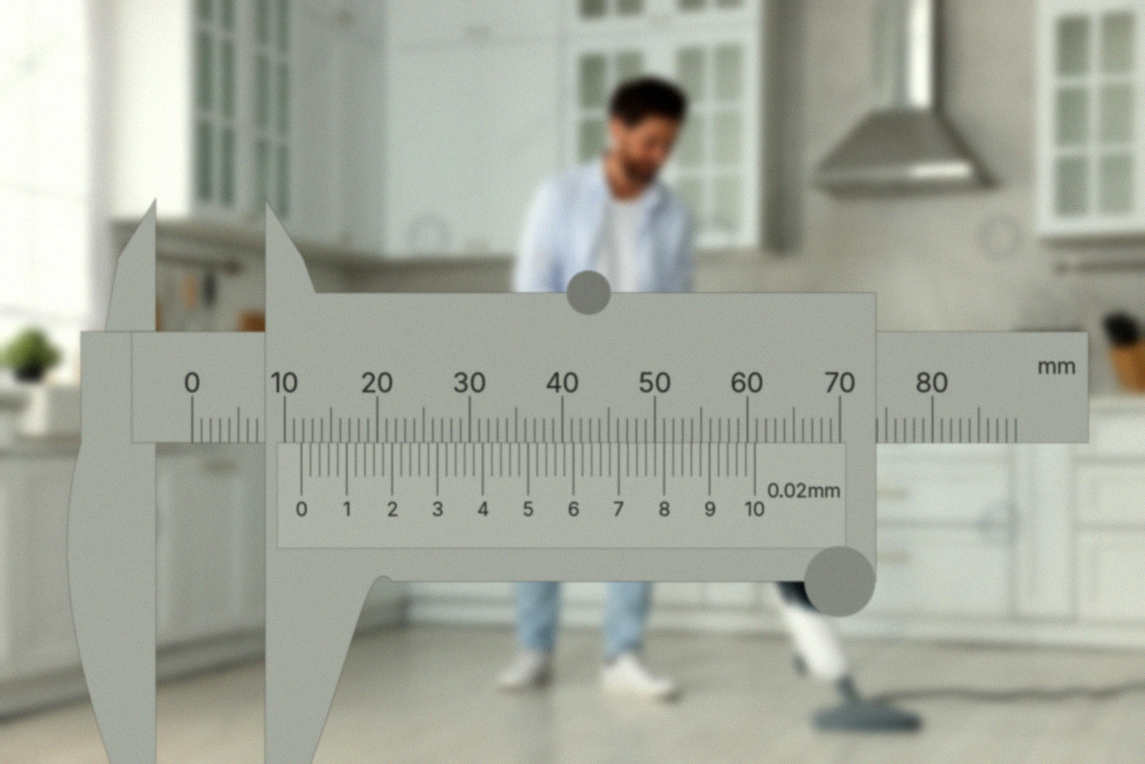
11.8 mm
